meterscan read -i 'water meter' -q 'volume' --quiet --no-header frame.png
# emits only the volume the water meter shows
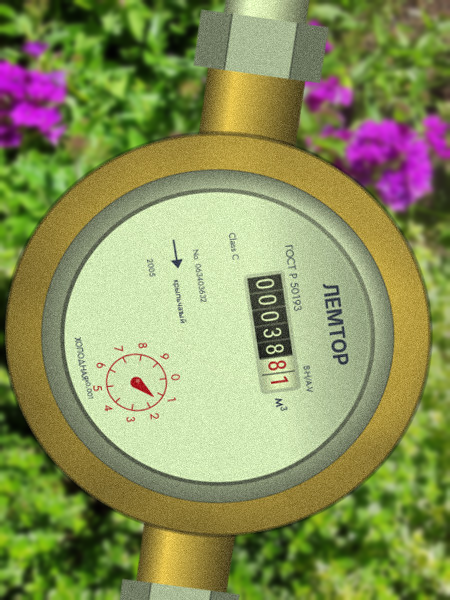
38.811 m³
